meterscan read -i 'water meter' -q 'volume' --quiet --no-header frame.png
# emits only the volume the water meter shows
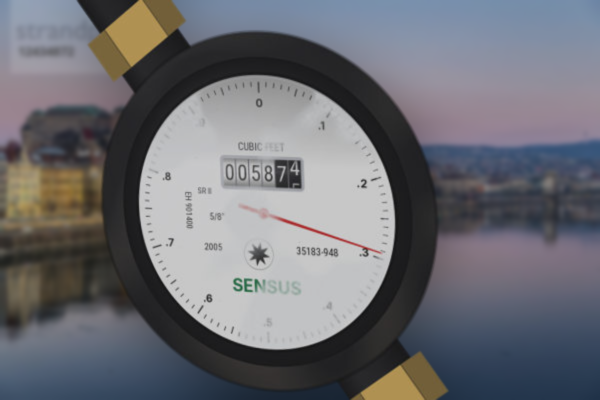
5874.29 ft³
